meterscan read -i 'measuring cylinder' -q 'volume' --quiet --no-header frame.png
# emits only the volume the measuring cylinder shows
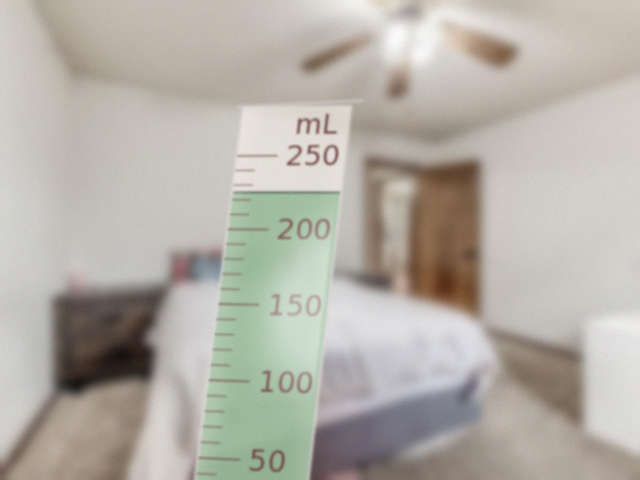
225 mL
